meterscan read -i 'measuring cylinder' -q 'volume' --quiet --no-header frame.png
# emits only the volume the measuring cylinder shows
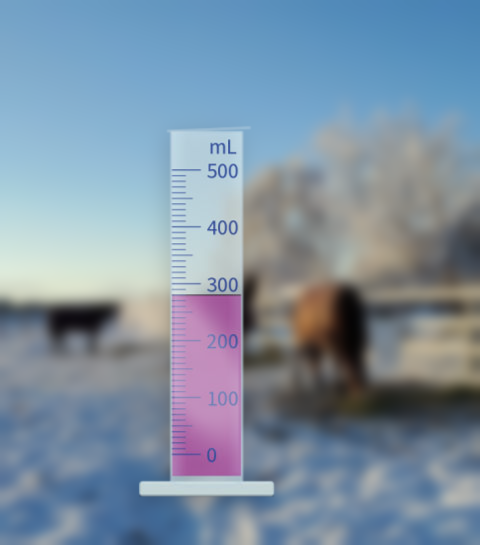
280 mL
